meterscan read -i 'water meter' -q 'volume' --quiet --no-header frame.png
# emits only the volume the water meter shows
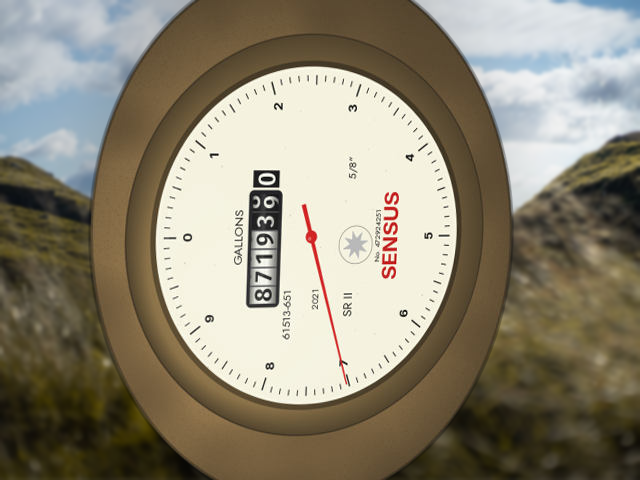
8719387.0 gal
